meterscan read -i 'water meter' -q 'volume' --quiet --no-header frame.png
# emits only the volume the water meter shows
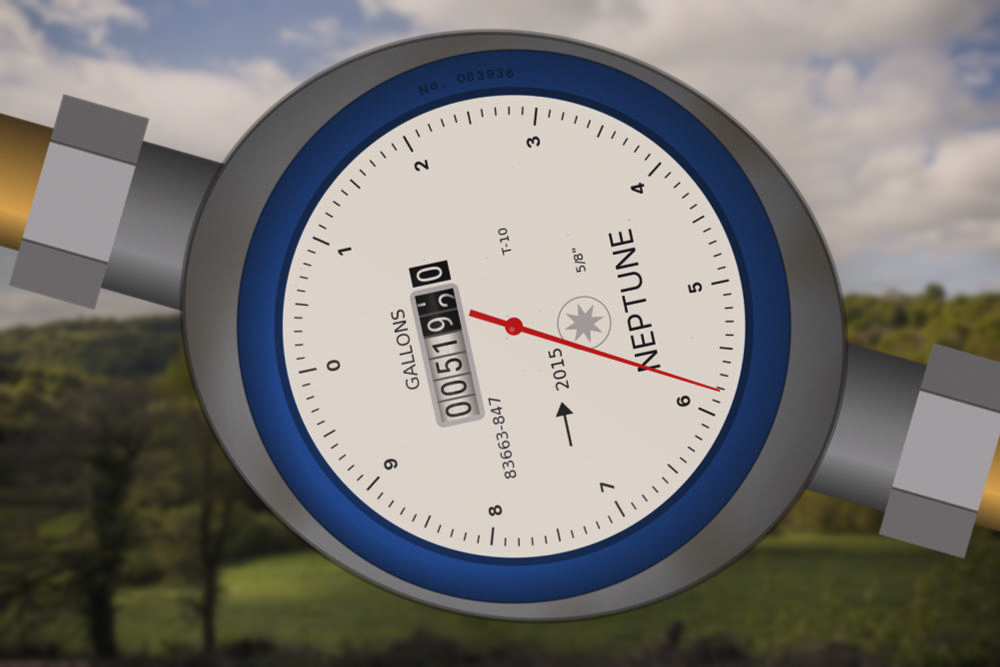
51915.8 gal
